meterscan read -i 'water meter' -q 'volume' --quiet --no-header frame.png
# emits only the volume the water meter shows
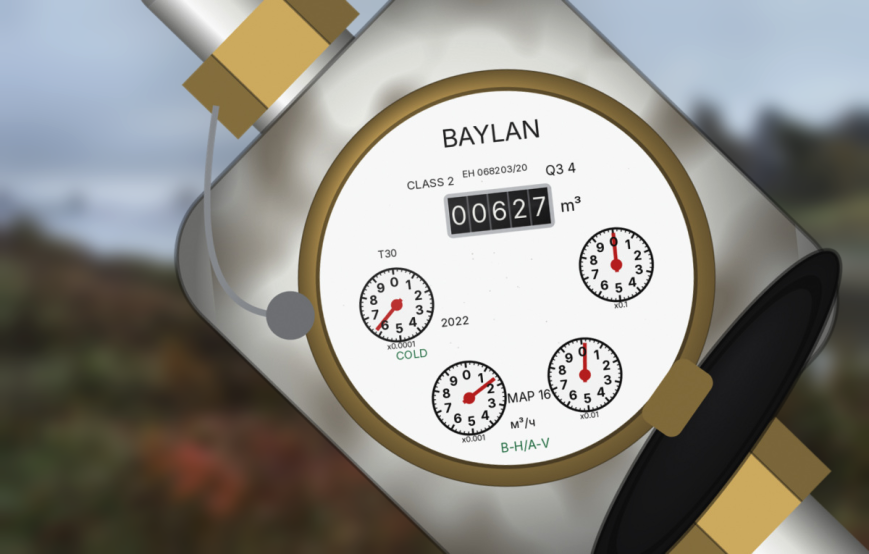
627.0016 m³
